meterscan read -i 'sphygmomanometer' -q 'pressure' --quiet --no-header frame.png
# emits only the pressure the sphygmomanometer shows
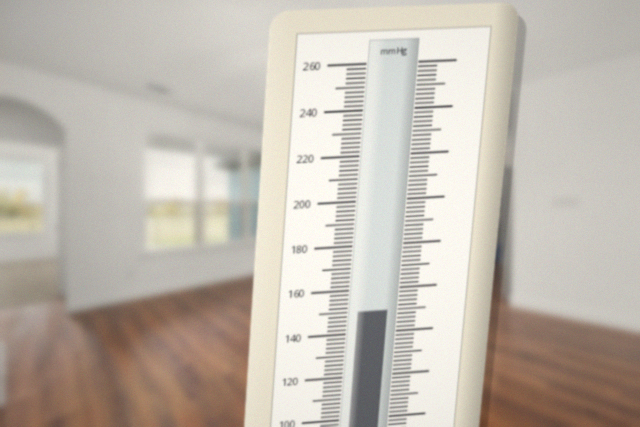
150 mmHg
